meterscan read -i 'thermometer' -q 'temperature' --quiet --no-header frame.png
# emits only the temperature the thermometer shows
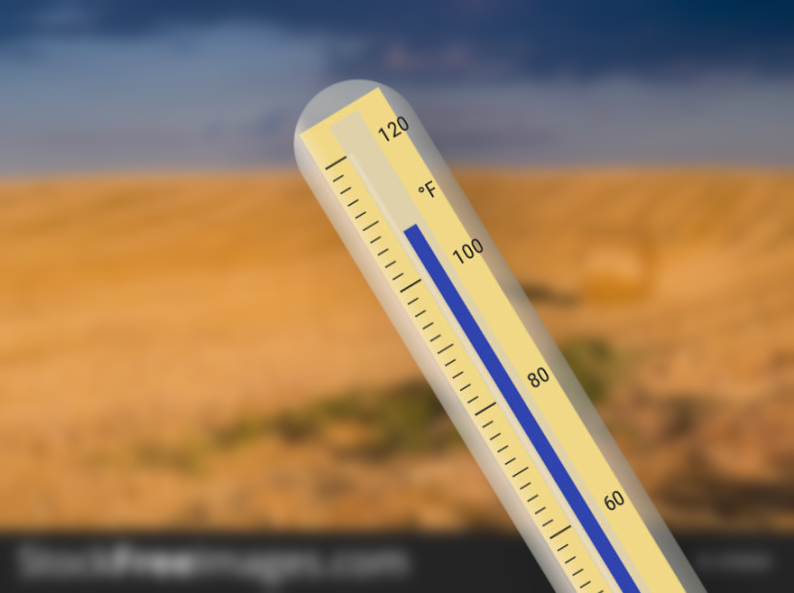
107 °F
